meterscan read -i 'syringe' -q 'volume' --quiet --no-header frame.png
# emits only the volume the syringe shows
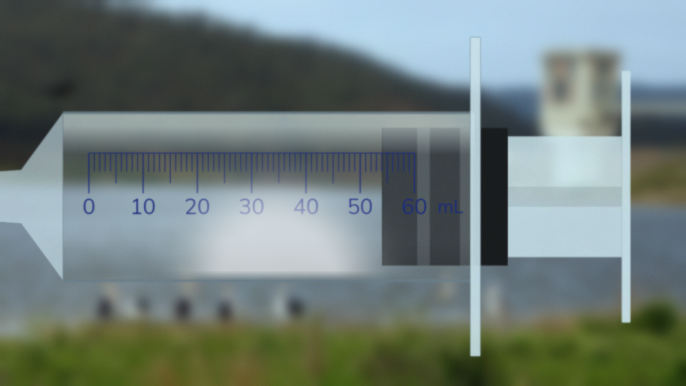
54 mL
